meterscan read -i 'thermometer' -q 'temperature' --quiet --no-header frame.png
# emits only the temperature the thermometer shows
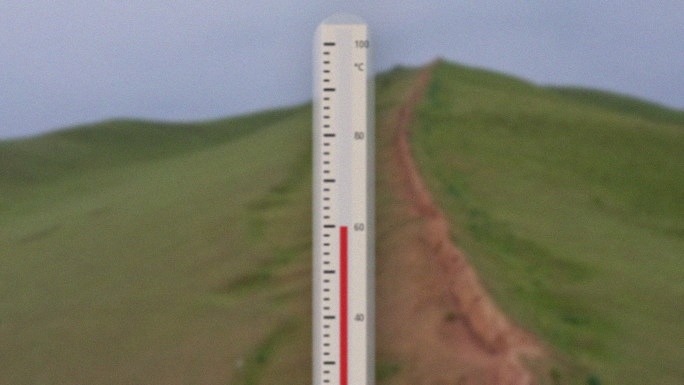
60 °C
